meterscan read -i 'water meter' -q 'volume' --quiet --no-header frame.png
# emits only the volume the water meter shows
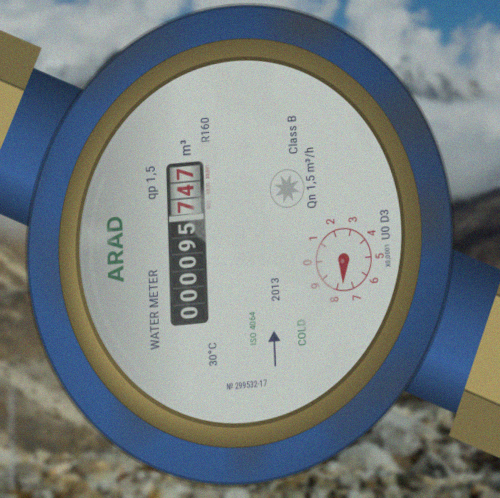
95.7477 m³
